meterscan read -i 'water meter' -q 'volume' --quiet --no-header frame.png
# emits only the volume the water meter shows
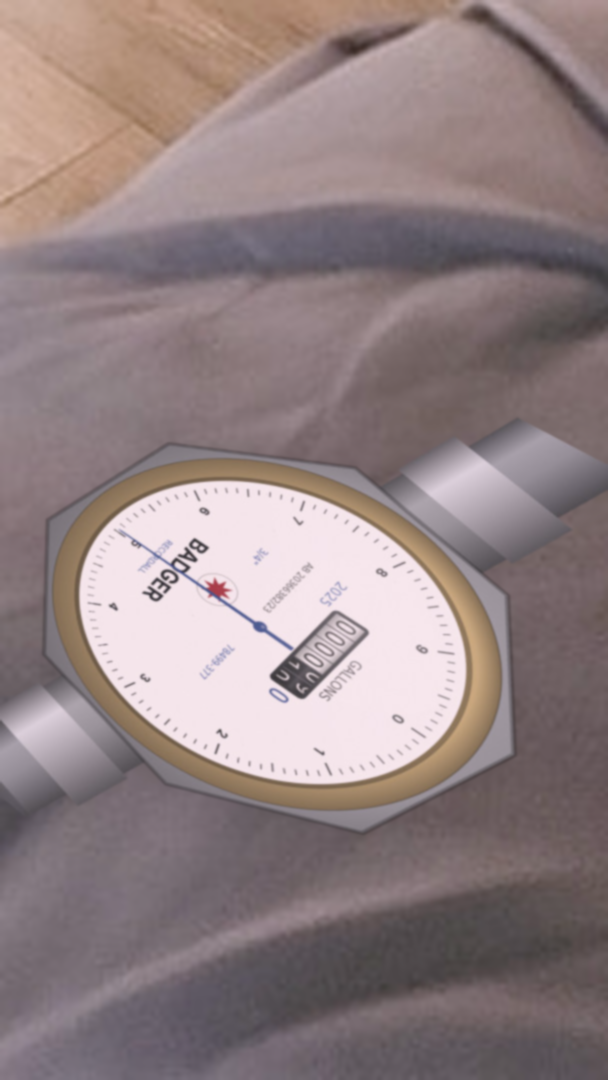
95.0 gal
